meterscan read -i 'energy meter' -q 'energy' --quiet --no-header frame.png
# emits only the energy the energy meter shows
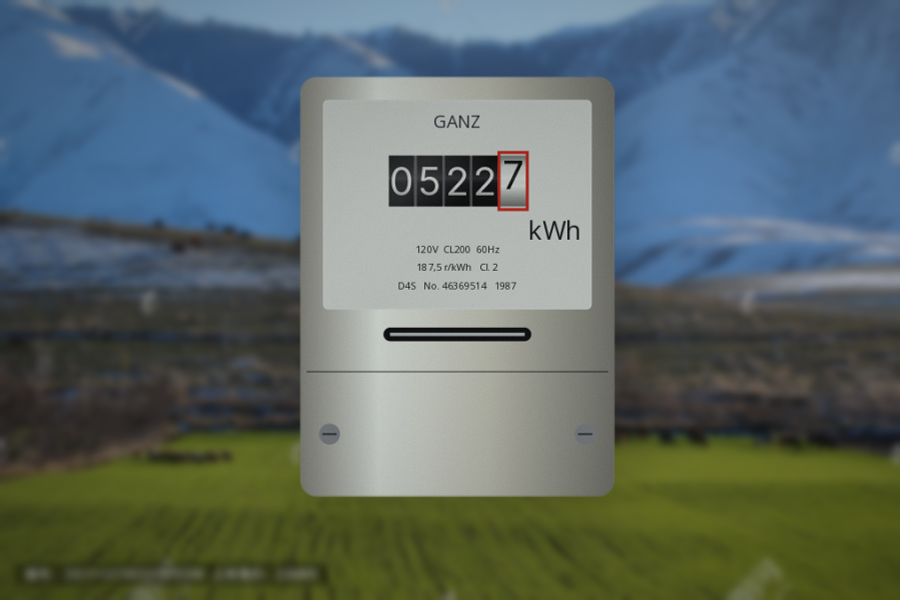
522.7 kWh
